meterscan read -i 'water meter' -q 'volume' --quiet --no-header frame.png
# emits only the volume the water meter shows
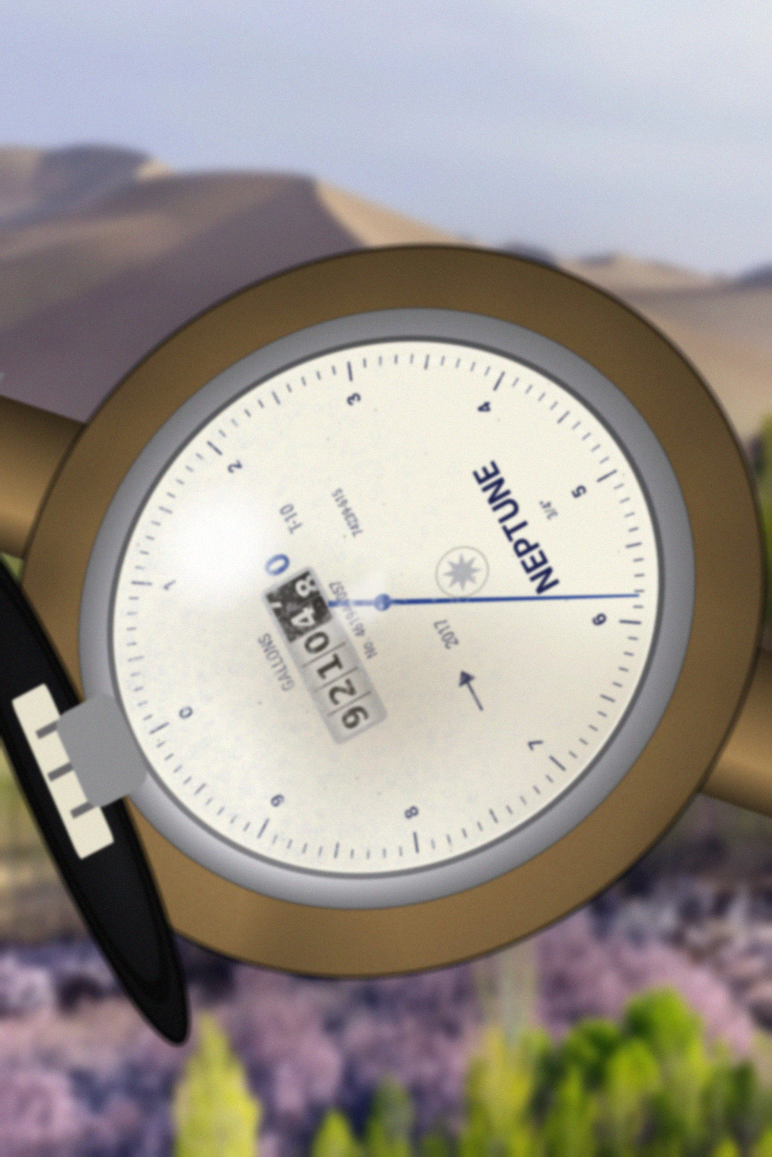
9210475.8 gal
